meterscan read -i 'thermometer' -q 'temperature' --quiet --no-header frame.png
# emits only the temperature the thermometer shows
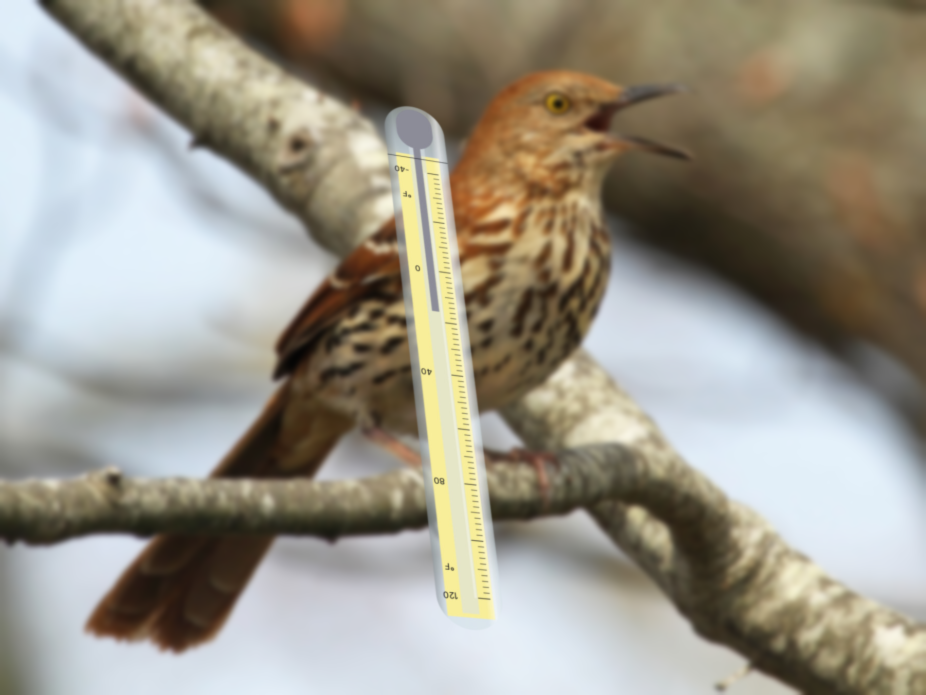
16 °F
